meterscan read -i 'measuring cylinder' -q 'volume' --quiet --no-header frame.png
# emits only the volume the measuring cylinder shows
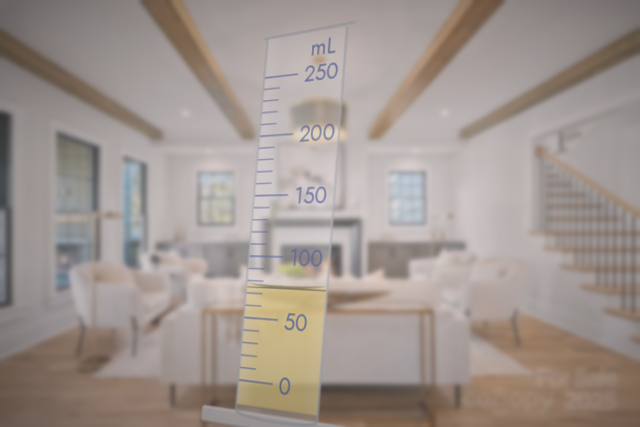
75 mL
